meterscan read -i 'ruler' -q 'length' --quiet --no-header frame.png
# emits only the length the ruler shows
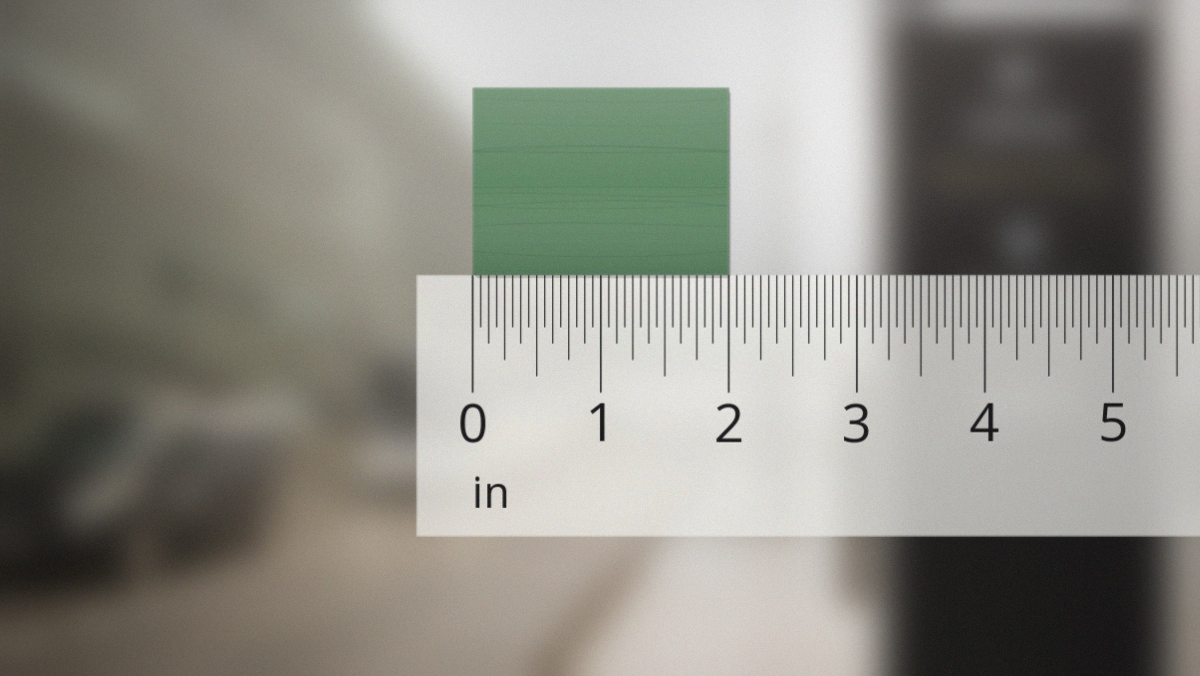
2 in
